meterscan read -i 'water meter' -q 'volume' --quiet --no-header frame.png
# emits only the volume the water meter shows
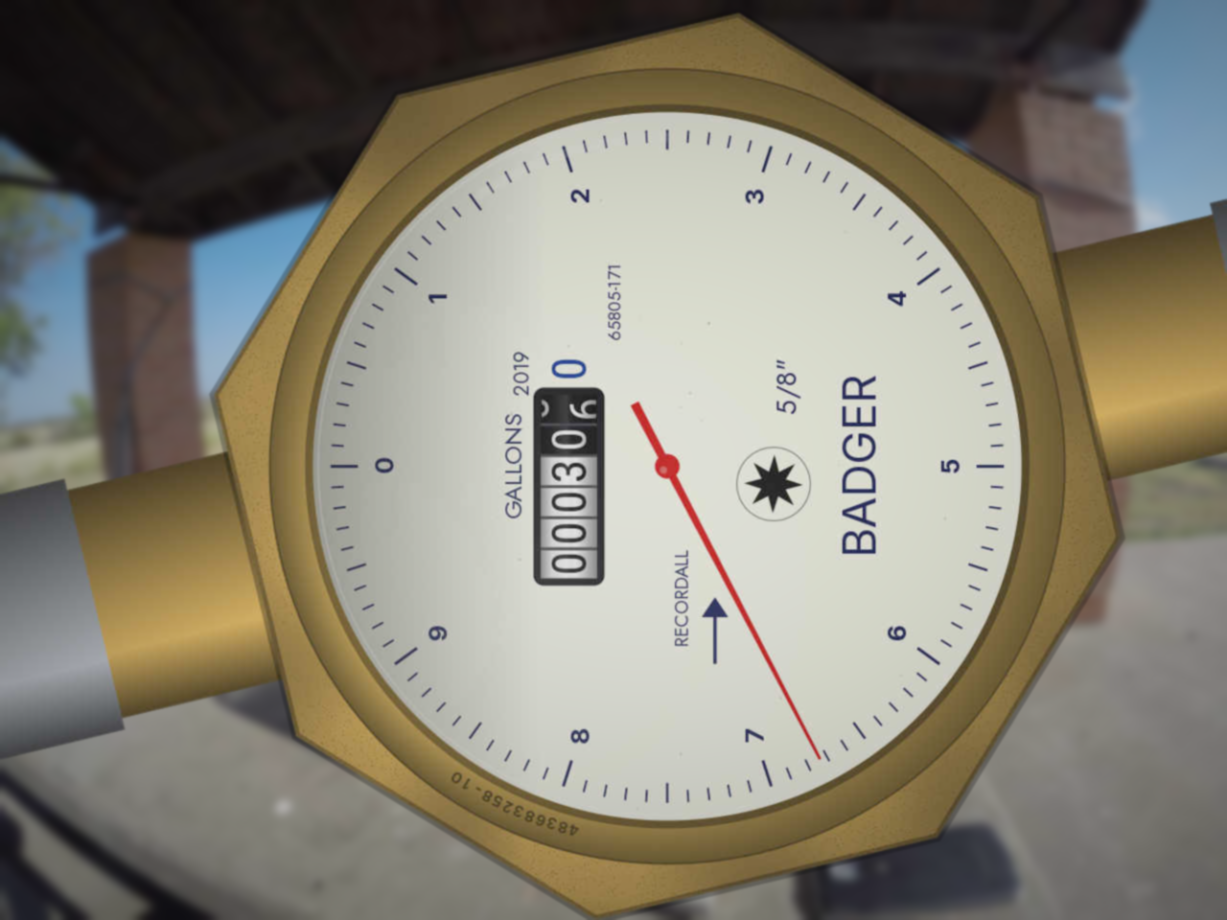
3056.7 gal
